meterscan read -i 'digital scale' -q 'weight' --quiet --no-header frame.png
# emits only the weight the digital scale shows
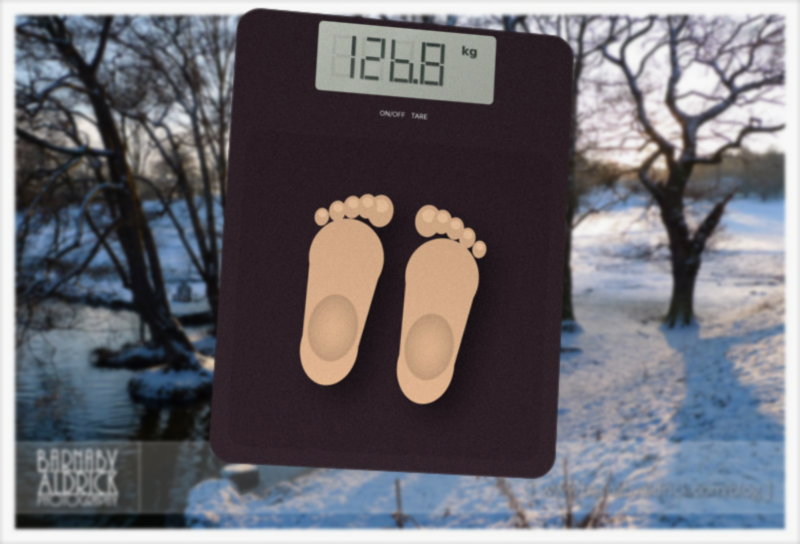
126.8 kg
